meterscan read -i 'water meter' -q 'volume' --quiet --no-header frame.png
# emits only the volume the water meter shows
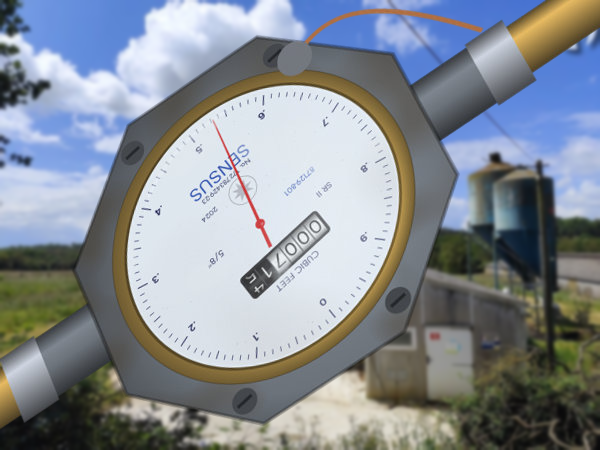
714.53 ft³
